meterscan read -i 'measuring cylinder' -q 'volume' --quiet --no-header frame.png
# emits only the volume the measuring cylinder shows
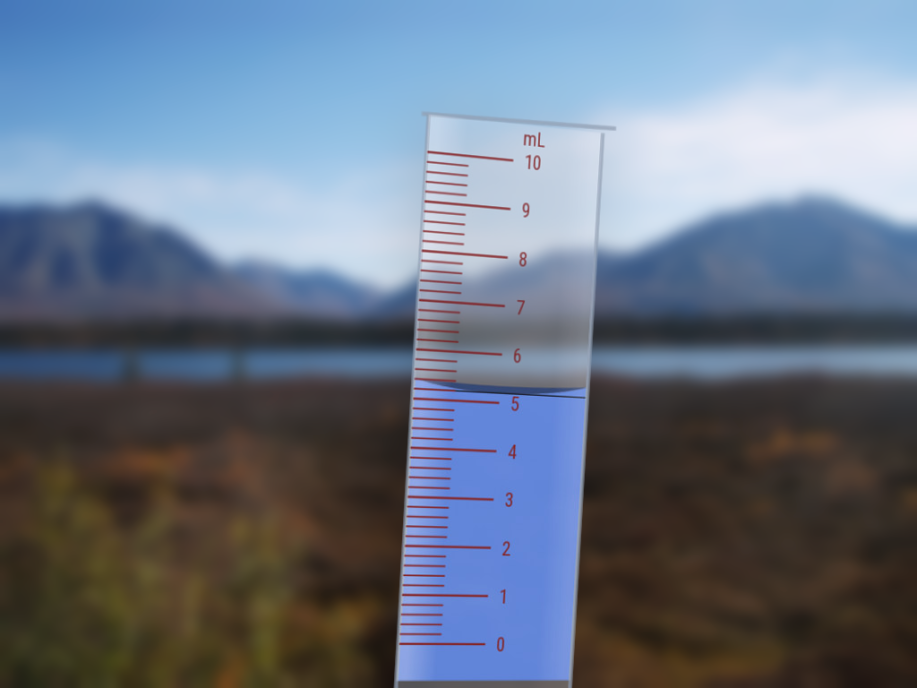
5.2 mL
